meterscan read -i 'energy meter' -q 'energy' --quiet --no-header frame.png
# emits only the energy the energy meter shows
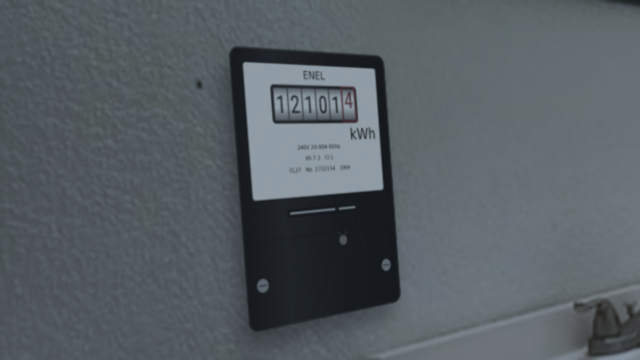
12101.4 kWh
